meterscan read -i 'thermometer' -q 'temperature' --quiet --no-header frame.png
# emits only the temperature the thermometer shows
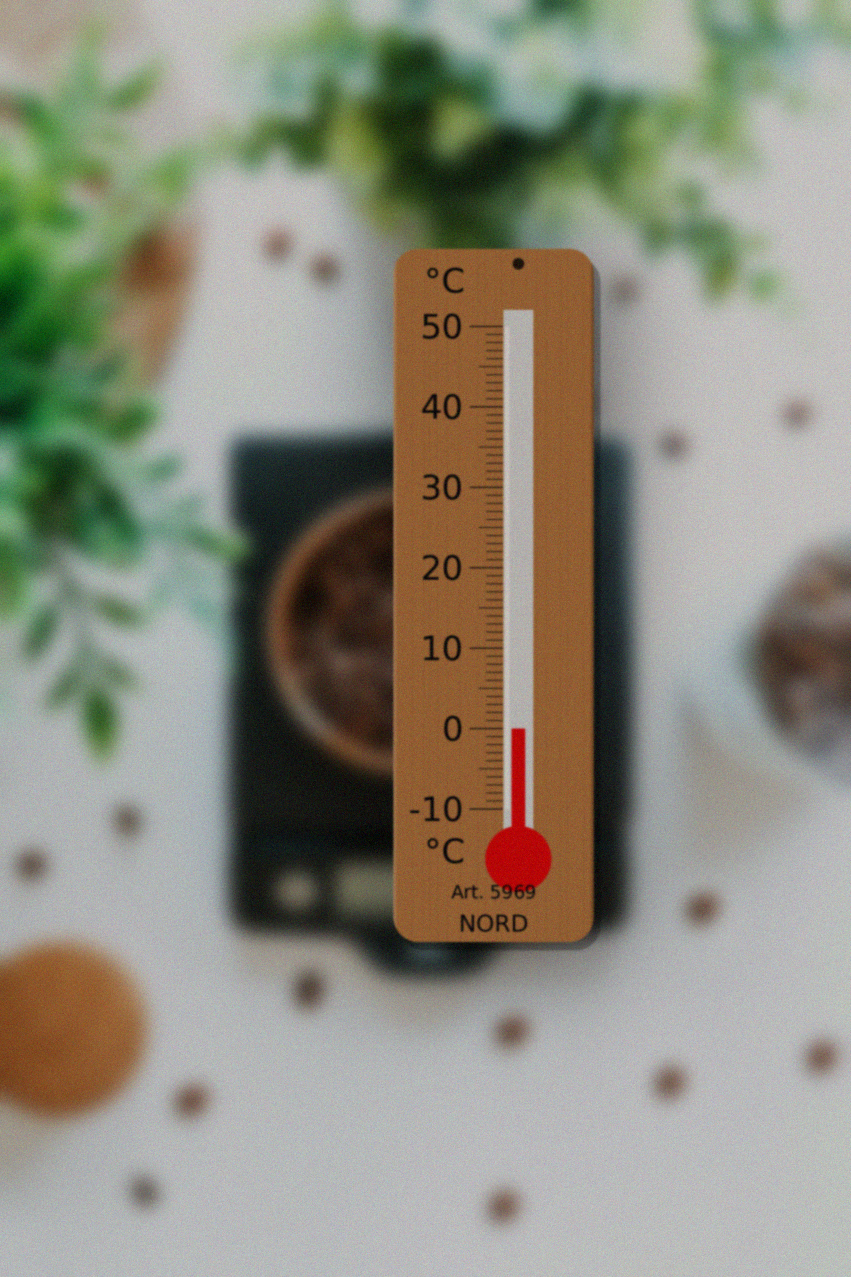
0 °C
